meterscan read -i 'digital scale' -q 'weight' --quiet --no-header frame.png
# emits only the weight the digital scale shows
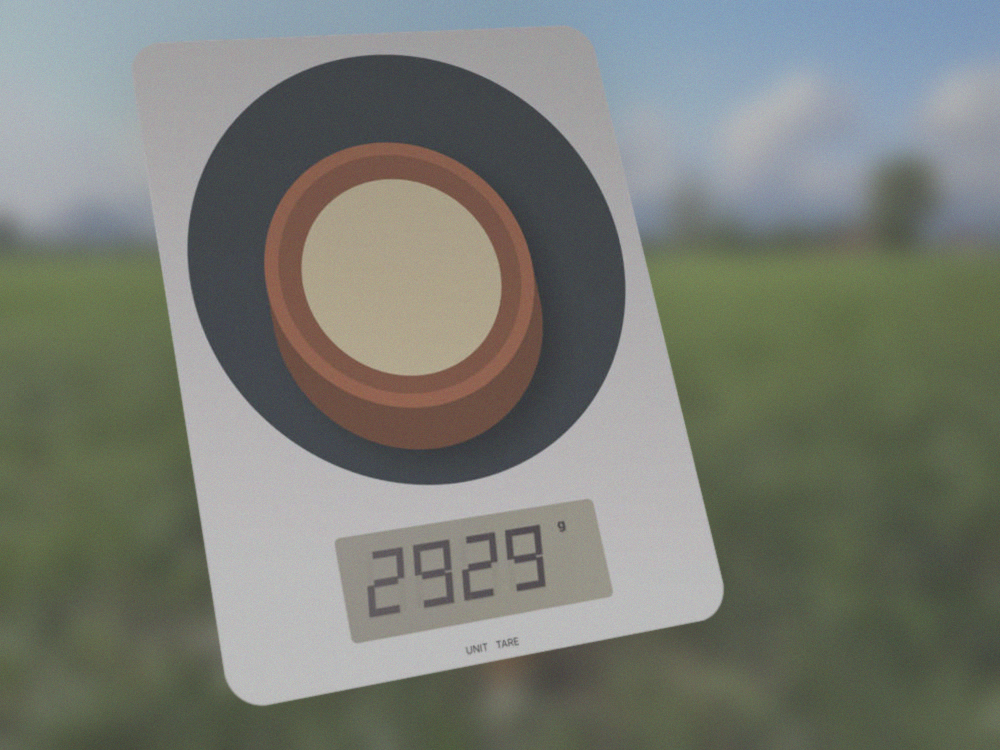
2929 g
